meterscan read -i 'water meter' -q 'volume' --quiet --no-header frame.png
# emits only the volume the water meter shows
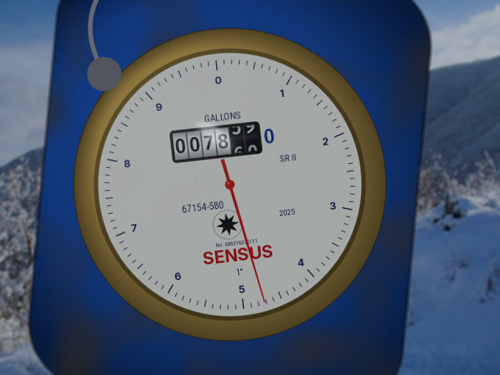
78594.7 gal
